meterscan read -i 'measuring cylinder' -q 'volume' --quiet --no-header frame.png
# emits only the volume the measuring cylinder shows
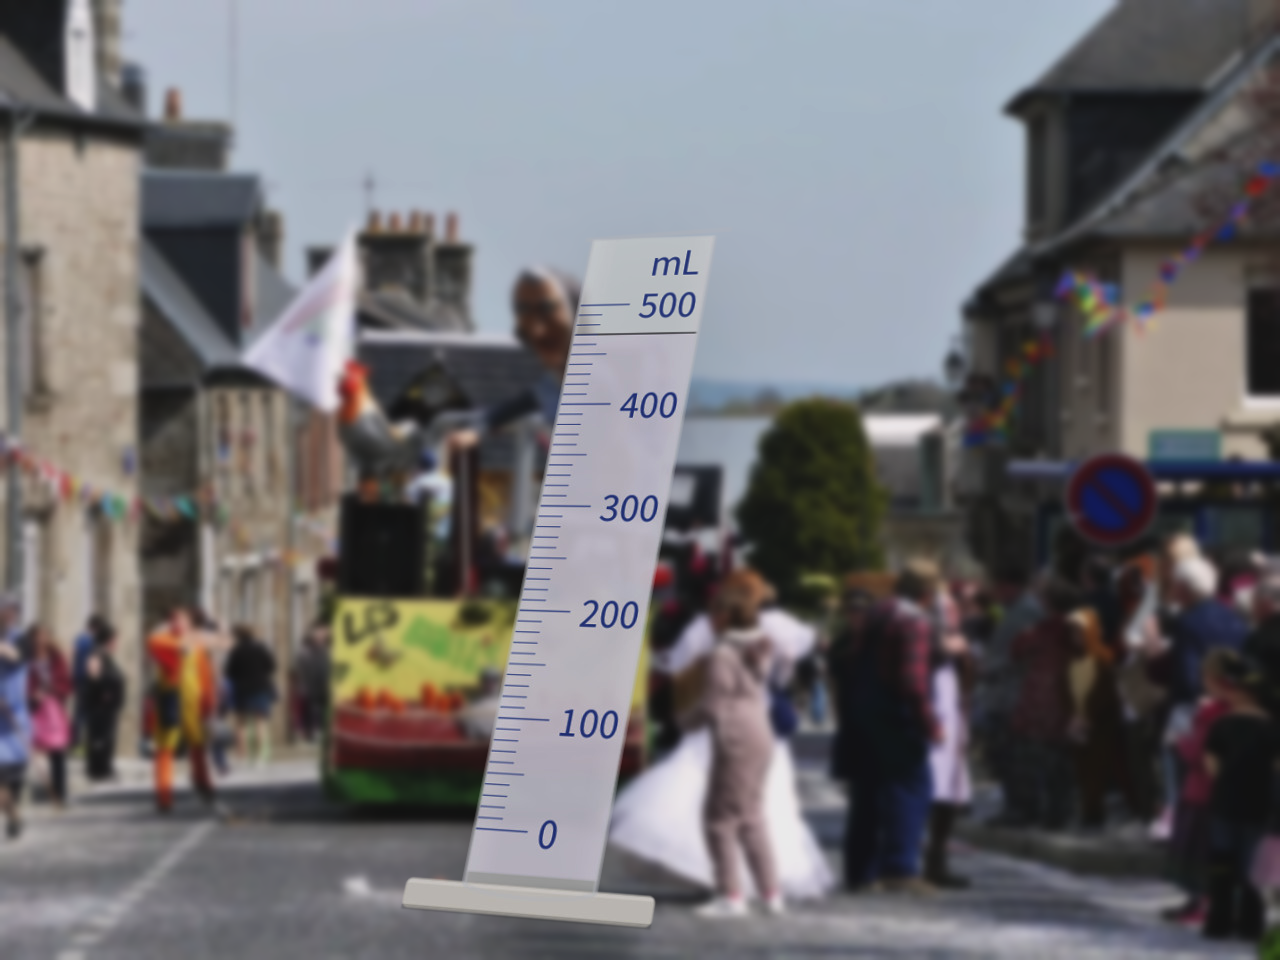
470 mL
